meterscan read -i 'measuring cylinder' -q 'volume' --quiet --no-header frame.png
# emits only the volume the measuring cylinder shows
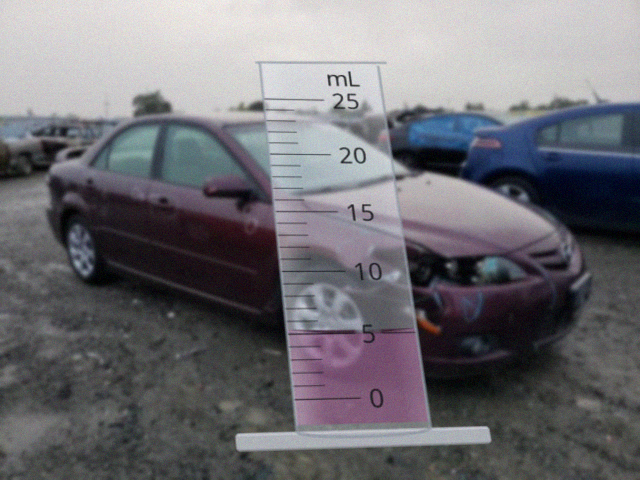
5 mL
